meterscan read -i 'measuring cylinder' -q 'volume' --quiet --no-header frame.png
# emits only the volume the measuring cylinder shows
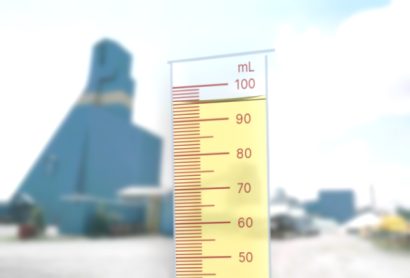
95 mL
